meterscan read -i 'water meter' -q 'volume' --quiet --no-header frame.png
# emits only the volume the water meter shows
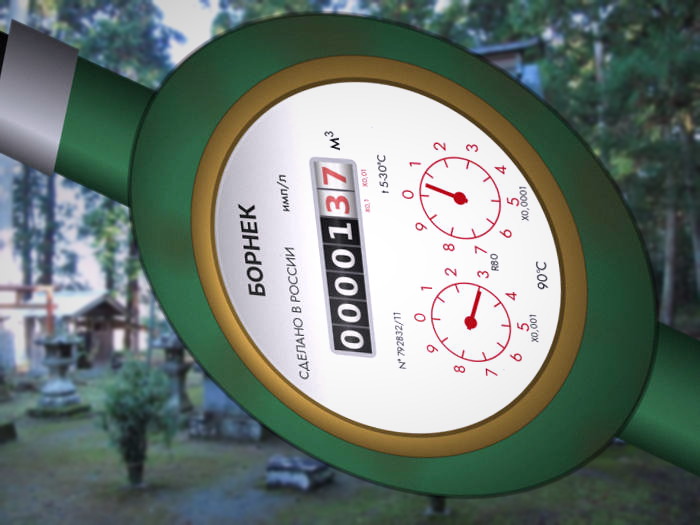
1.3730 m³
